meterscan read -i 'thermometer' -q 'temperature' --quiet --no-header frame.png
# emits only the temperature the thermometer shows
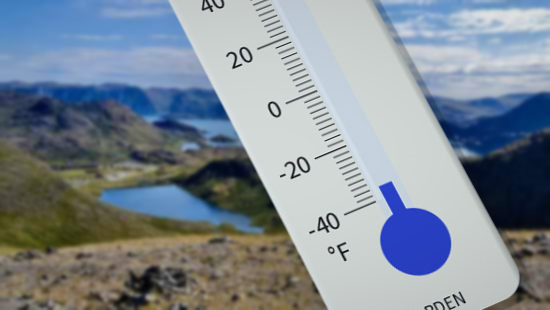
-36 °F
